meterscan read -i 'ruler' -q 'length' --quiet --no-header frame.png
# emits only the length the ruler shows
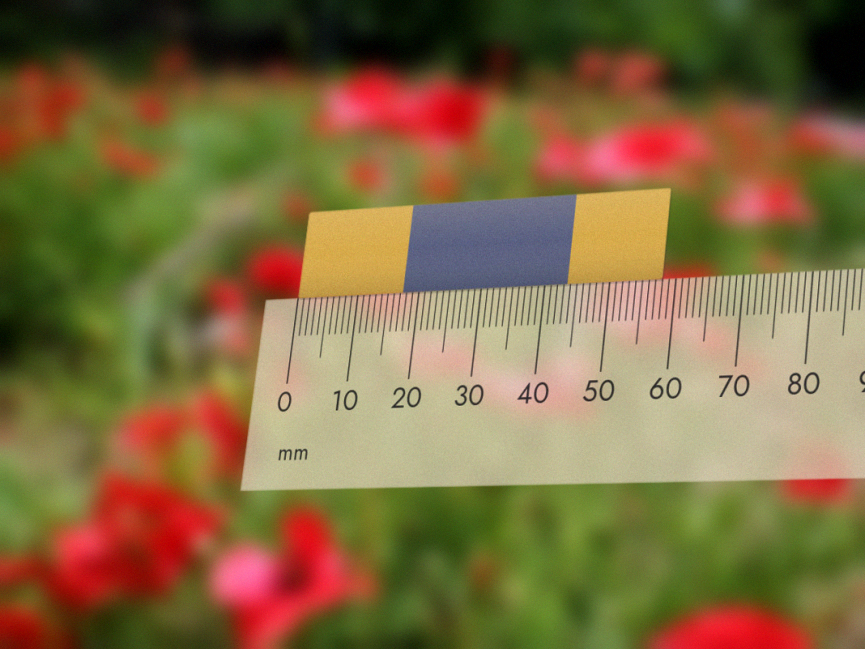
58 mm
